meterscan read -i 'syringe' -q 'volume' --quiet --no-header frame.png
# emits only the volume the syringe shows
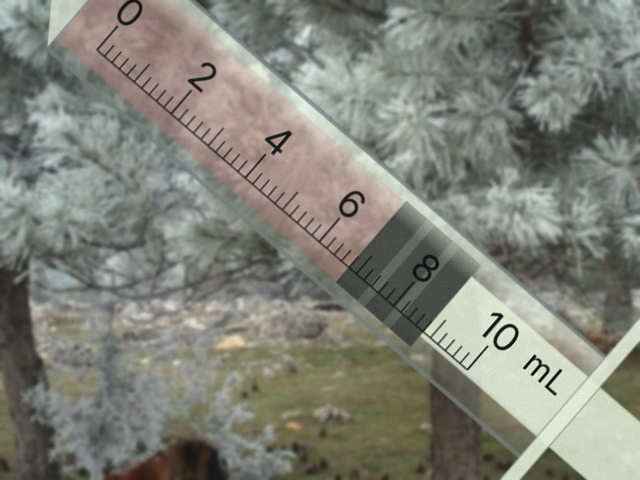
6.8 mL
